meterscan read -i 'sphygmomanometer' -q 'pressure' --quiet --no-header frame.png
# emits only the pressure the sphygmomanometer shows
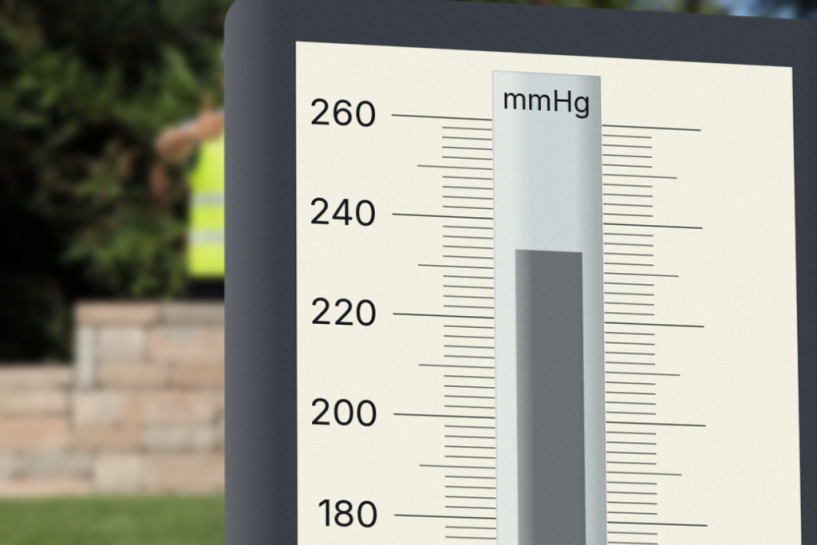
234 mmHg
